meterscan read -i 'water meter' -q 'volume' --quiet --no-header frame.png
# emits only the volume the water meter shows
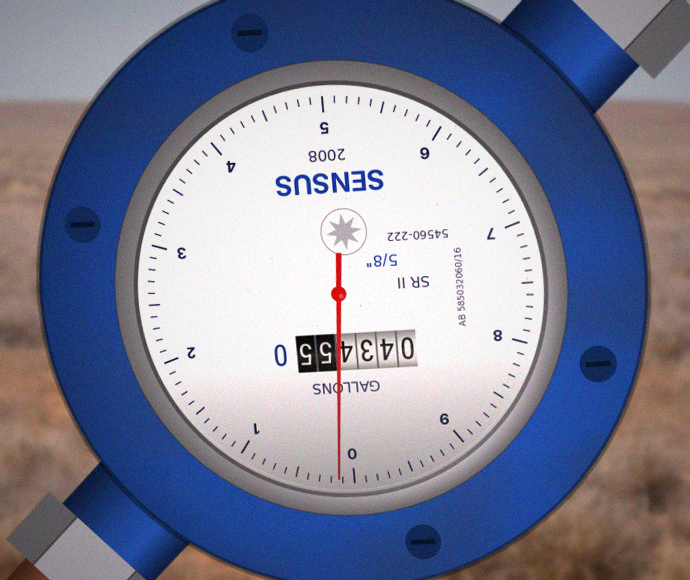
434550.1 gal
